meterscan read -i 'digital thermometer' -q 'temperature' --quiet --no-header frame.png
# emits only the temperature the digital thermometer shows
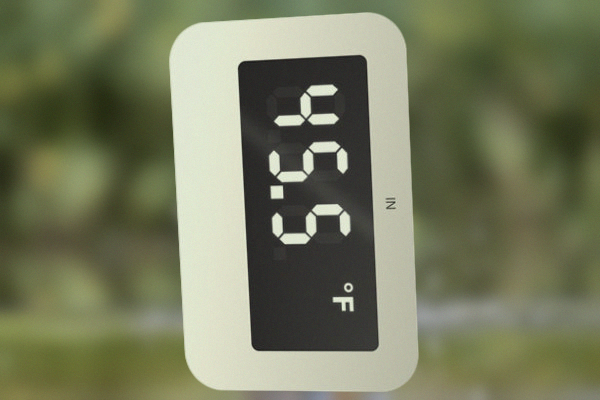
45.5 °F
